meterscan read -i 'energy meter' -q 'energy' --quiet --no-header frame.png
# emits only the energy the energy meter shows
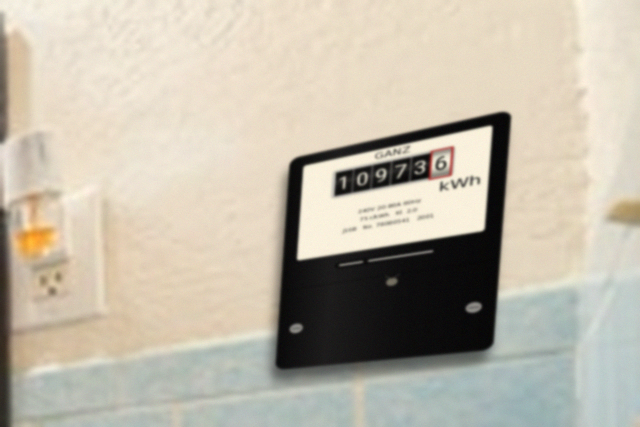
10973.6 kWh
